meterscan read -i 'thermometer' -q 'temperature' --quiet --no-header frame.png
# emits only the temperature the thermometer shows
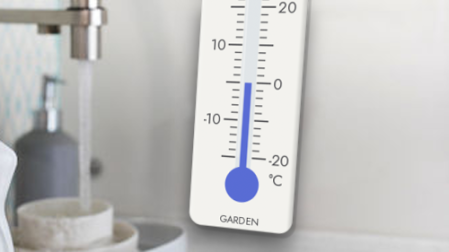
0 °C
